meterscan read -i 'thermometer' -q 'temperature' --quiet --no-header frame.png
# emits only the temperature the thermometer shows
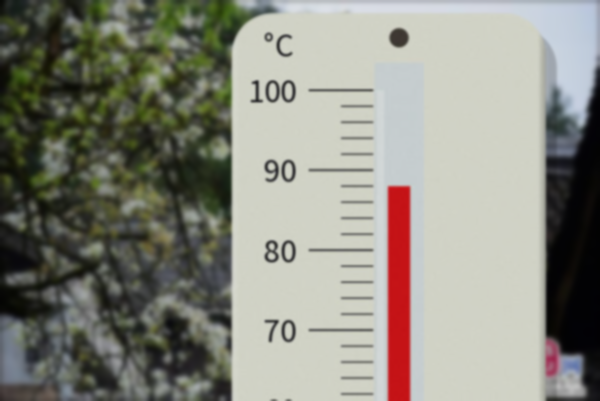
88 °C
